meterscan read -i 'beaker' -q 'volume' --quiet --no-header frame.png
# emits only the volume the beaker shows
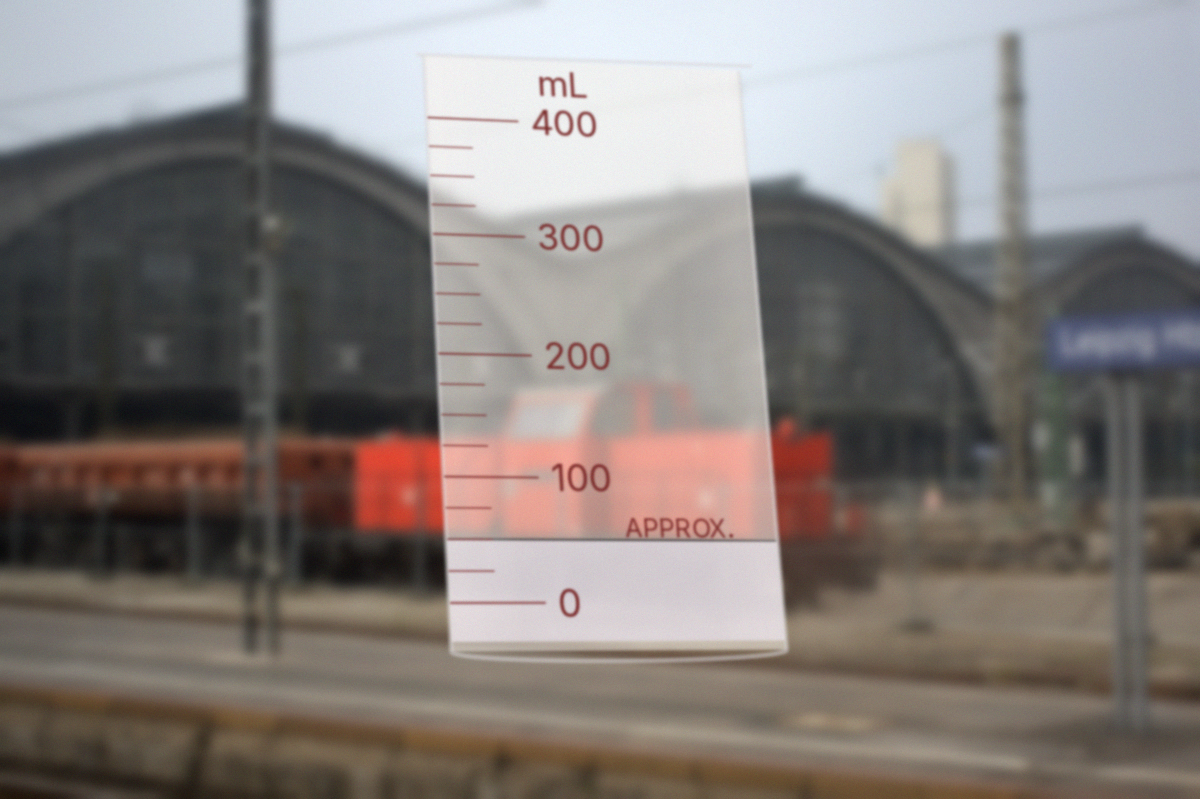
50 mL
